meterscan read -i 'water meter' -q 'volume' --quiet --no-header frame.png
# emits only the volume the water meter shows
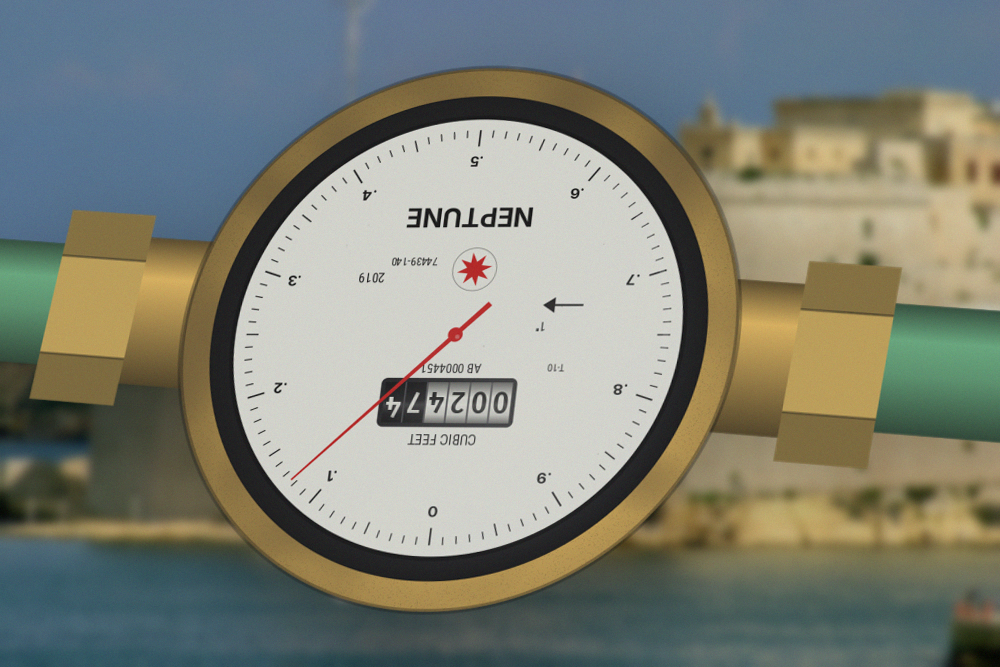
2474.12 ft³
